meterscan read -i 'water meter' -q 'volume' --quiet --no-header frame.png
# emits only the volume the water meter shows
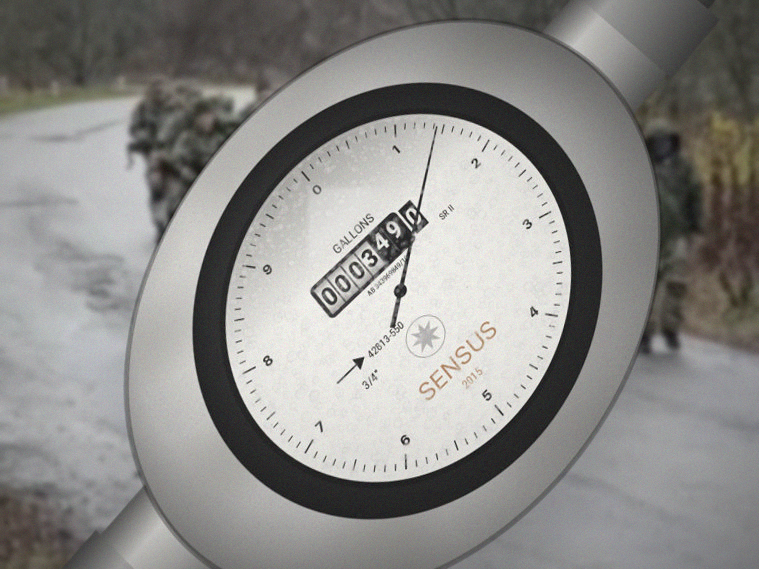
3491.4 gal
